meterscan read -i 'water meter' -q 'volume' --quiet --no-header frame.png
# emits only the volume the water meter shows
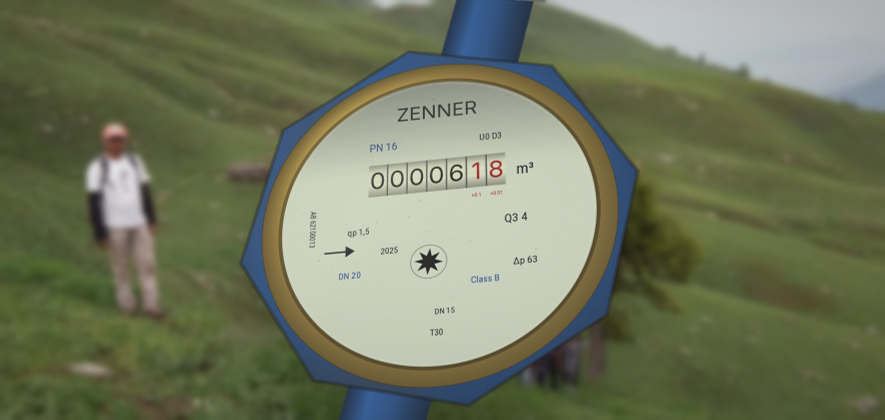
6.18 m³
